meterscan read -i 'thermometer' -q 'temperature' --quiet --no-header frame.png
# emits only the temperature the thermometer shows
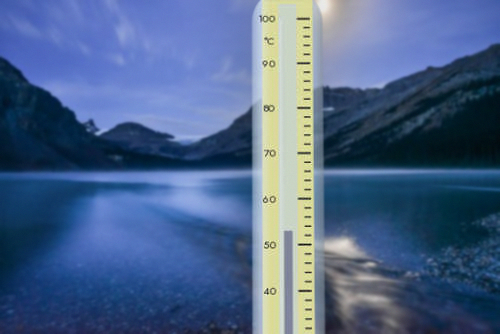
53 °C
